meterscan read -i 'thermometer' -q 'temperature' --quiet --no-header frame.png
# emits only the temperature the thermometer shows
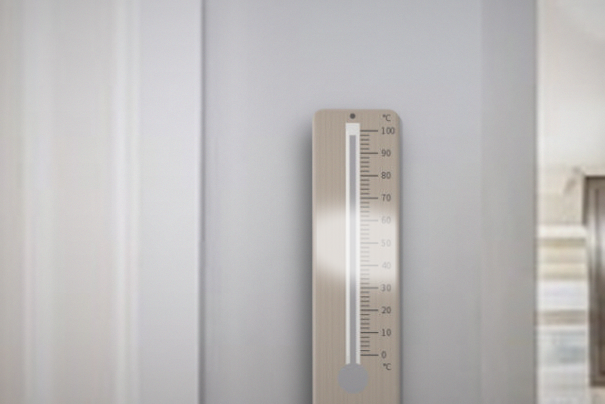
98 °C
